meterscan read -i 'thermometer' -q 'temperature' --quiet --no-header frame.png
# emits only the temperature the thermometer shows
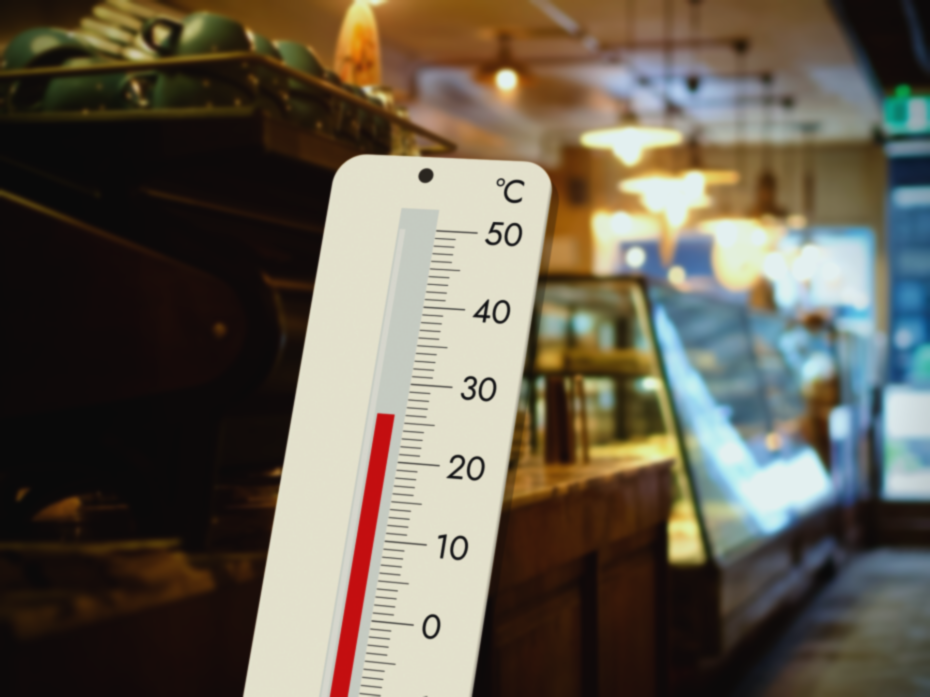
26 °C
